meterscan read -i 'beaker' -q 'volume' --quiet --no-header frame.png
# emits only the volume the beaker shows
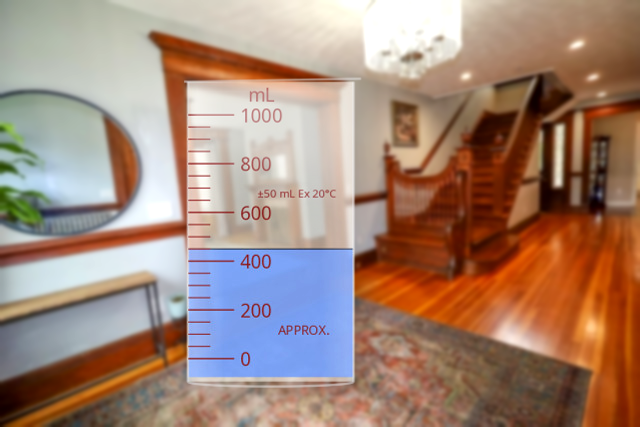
450 mL
